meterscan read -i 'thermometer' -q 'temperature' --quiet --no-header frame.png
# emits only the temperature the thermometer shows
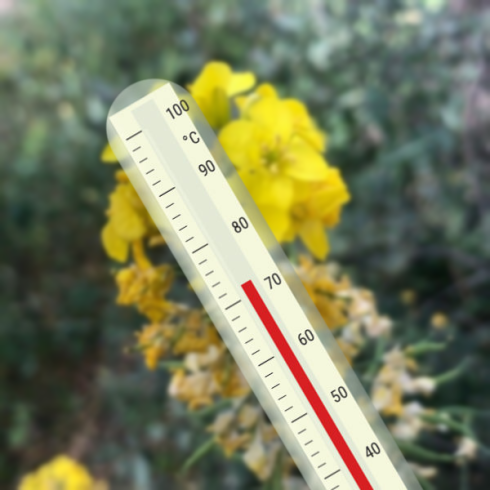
72 °C
